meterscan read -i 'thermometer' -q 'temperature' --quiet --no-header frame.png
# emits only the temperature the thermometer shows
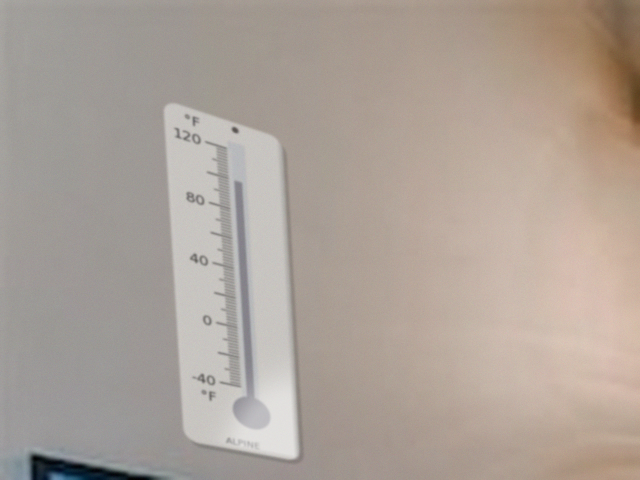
100 °F
